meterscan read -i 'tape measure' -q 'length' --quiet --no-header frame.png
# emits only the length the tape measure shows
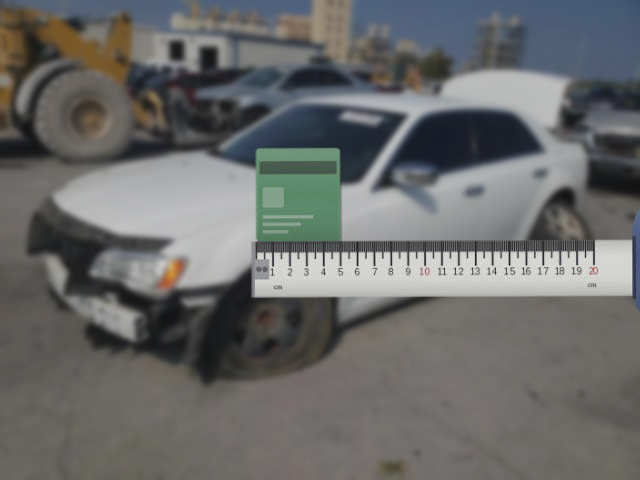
5 cm
